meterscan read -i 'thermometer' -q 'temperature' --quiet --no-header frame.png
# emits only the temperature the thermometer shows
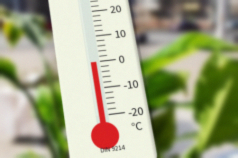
0 °C
